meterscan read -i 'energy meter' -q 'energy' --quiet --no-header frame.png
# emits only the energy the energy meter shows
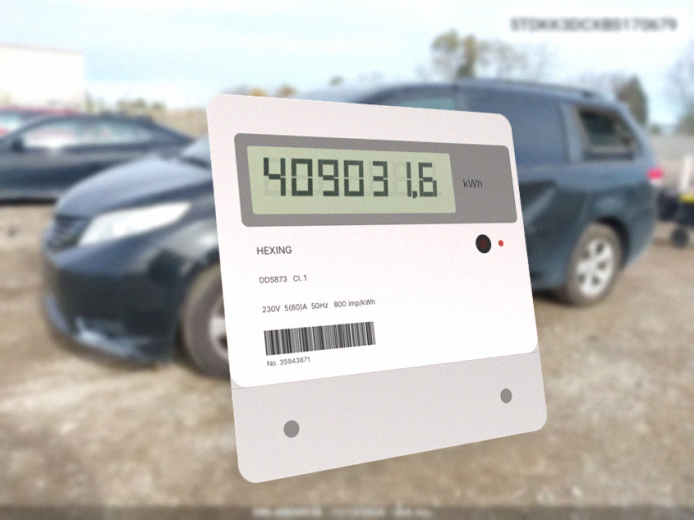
409031.6 kWh
